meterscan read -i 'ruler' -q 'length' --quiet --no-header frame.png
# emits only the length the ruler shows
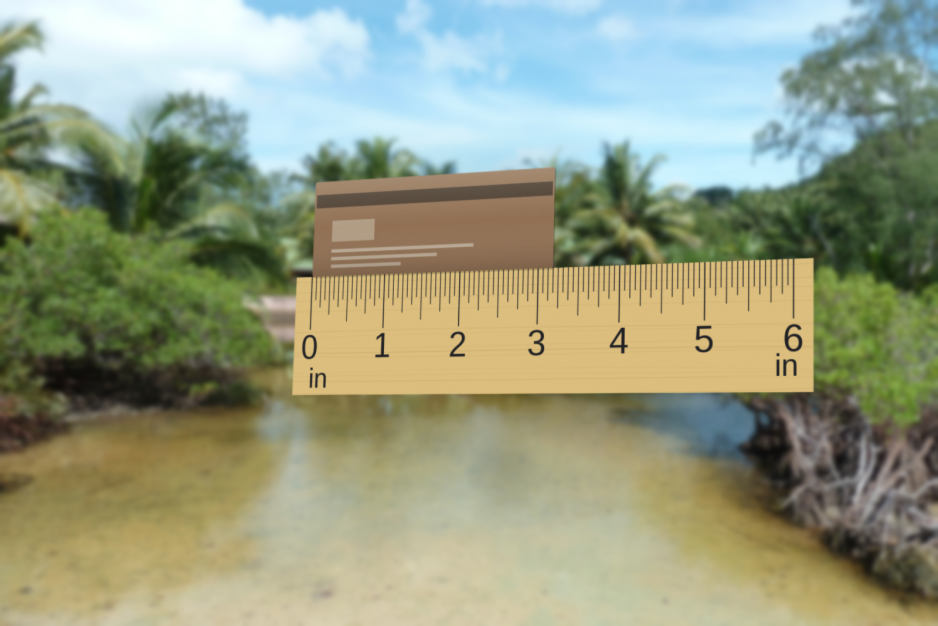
3.1875 in
